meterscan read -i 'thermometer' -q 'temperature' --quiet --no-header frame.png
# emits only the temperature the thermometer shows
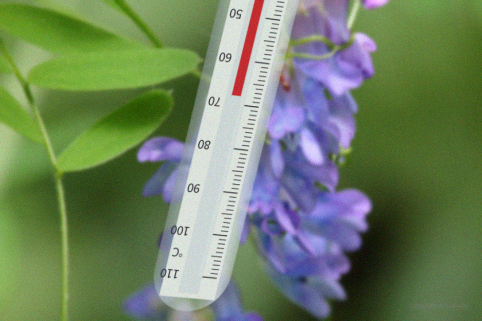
68 °C
